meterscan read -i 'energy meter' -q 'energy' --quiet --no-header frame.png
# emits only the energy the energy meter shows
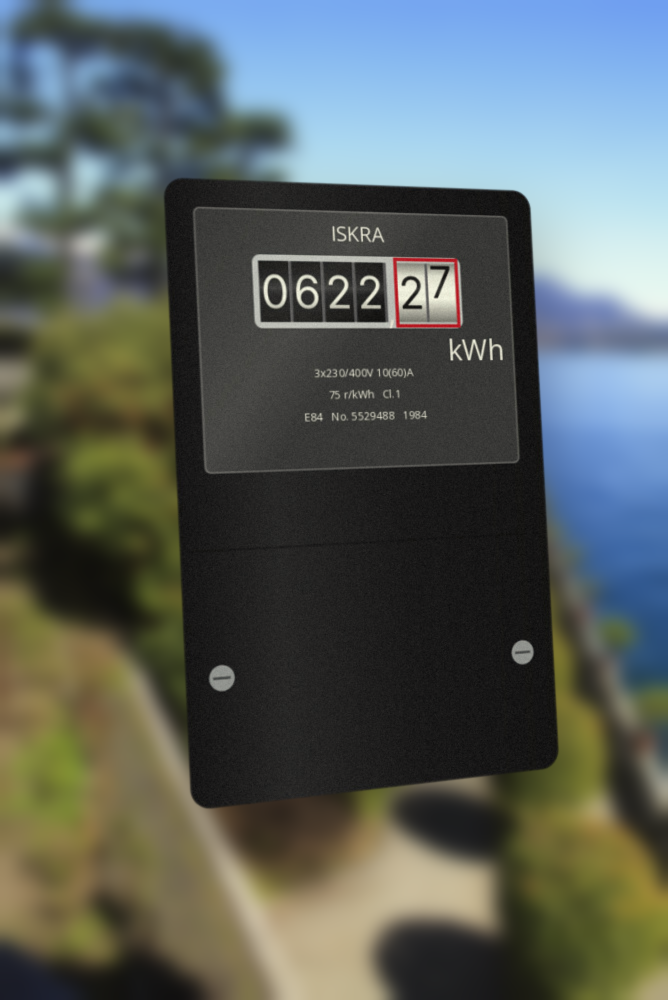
622.27 kWh
